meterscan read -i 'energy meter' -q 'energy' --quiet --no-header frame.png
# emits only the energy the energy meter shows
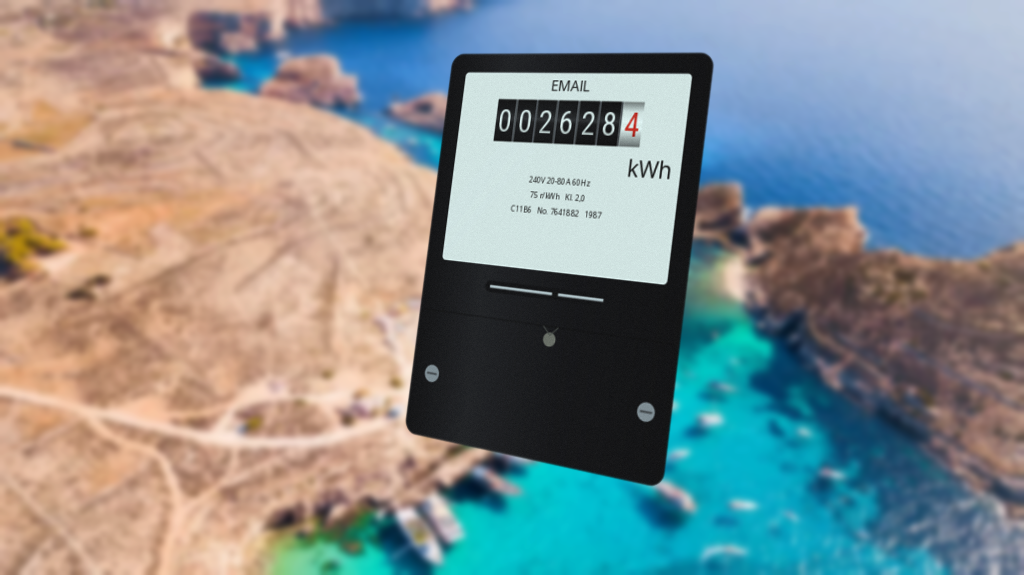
2628.4 kWh
